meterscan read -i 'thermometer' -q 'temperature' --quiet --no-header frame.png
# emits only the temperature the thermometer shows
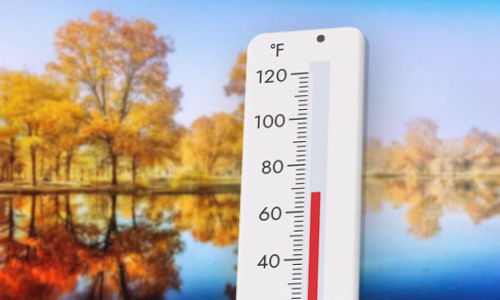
68 °F
